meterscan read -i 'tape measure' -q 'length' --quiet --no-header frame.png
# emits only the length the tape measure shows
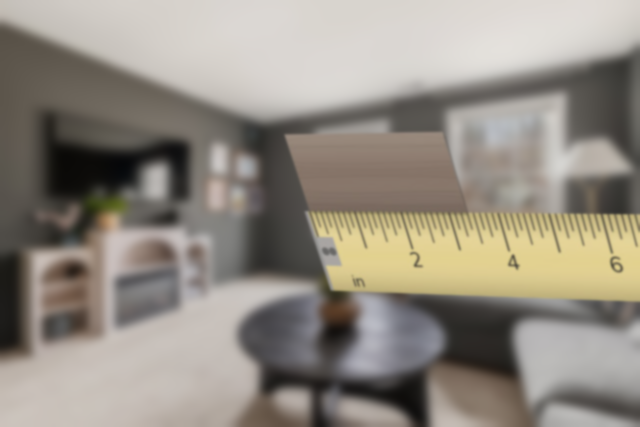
3.375 in
